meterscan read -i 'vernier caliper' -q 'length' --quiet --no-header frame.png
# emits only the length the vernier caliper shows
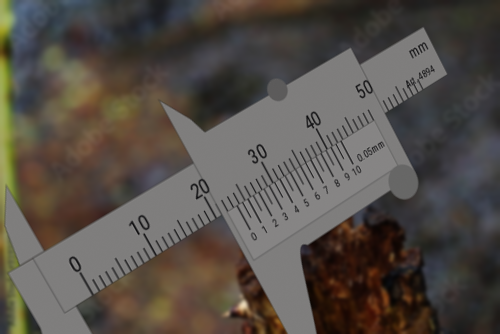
23.6 mm
